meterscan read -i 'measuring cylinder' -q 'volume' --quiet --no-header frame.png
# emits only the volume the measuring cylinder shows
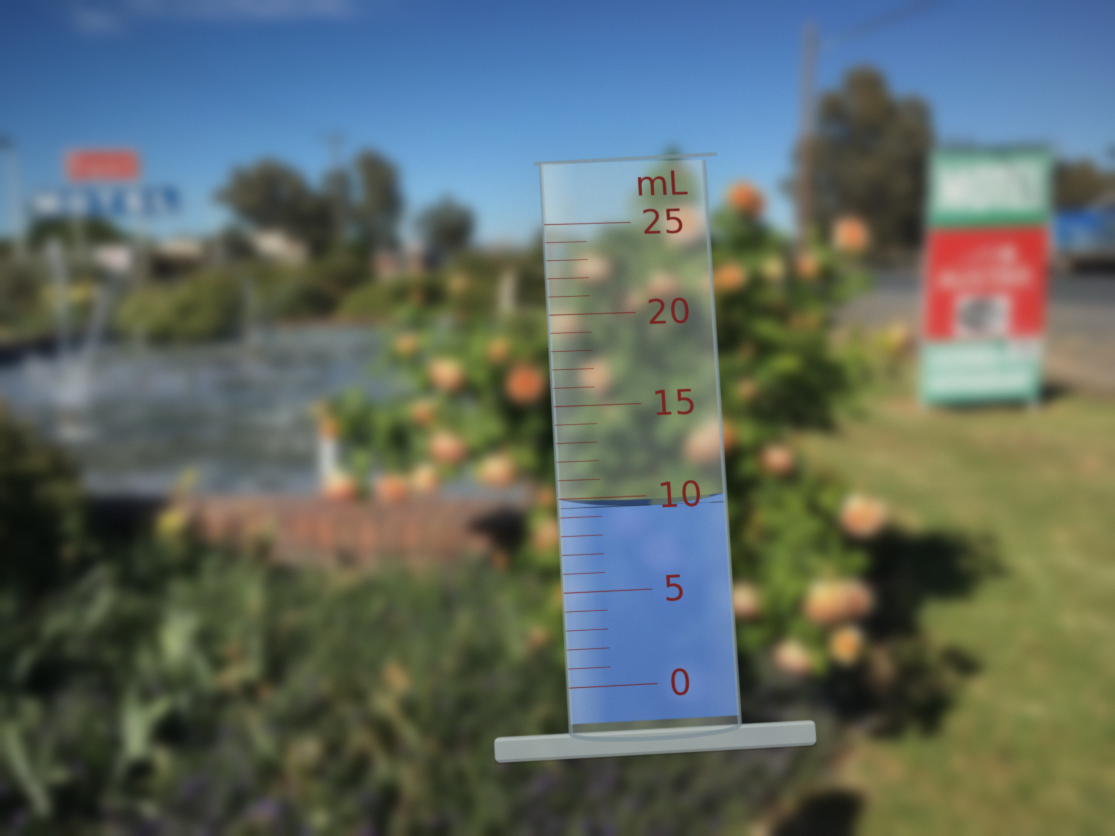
9.5 mL
